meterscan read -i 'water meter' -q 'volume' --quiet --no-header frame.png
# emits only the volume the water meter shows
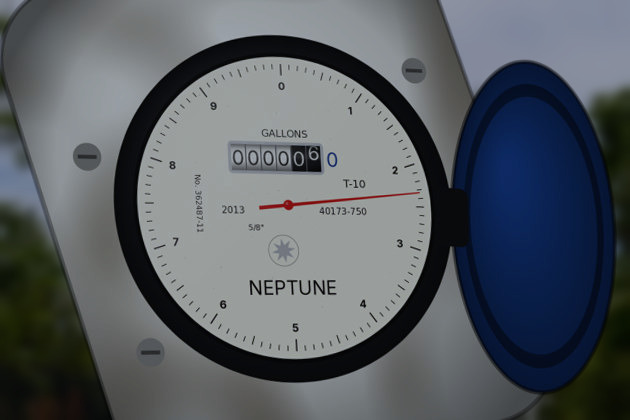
62.3 gal
